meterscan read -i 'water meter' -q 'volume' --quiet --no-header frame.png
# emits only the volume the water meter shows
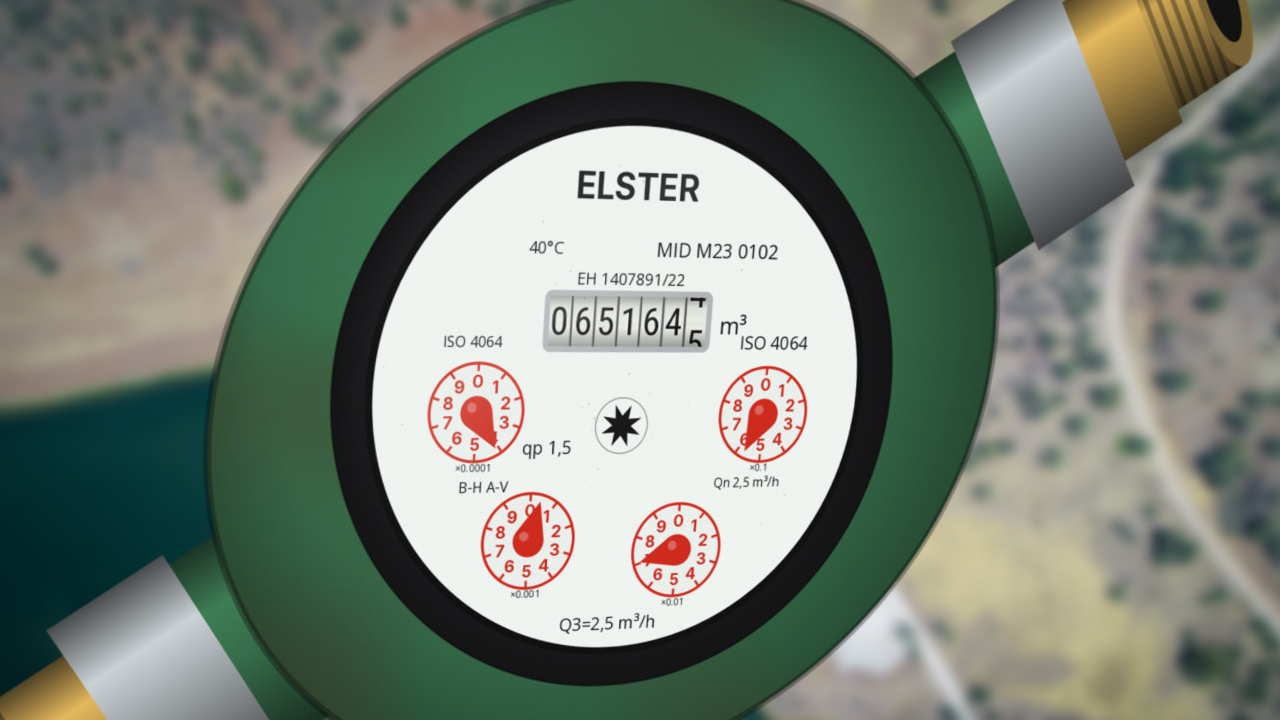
651644.5704 m³
